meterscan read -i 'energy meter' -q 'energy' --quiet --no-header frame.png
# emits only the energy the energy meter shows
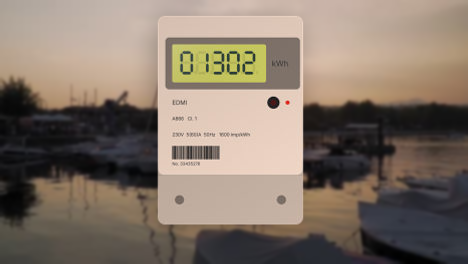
1302 kWh
